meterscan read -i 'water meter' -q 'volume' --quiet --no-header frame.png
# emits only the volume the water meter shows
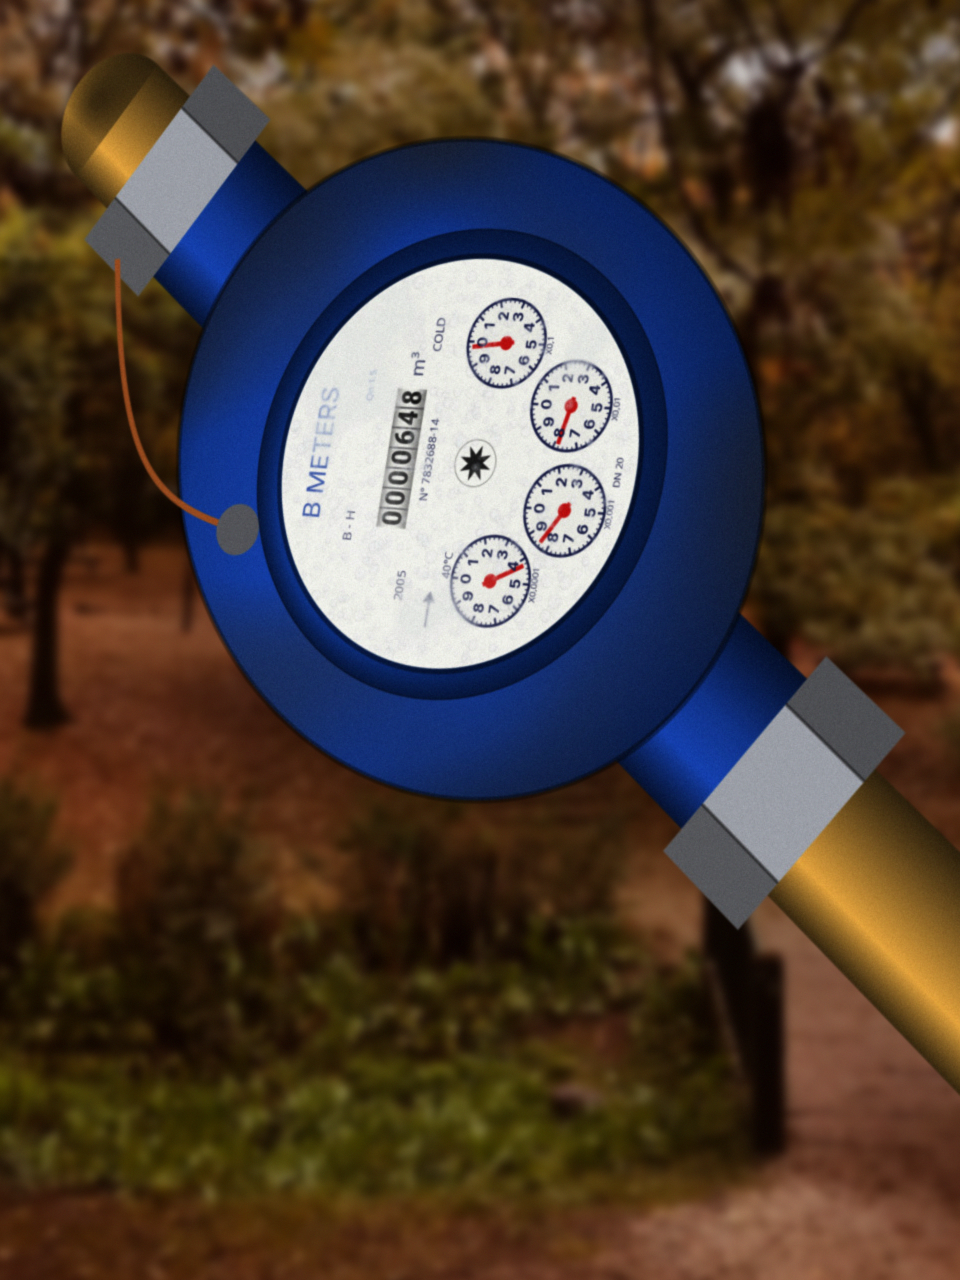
647.9784 m³
